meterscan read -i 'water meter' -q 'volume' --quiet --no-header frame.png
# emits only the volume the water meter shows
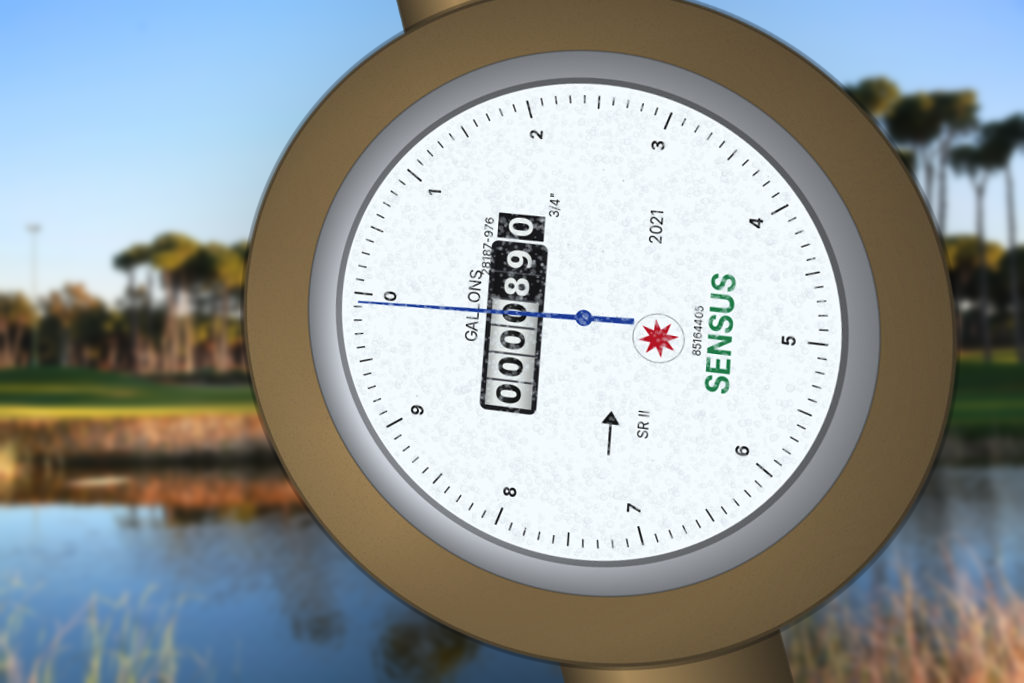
889.9 gal
